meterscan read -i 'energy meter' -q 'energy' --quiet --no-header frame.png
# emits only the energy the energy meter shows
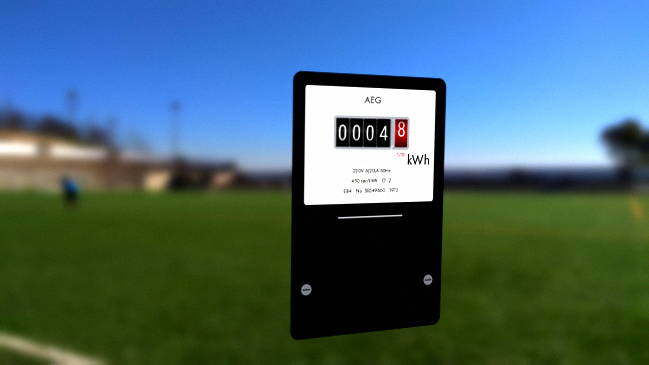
4.8 kWh
